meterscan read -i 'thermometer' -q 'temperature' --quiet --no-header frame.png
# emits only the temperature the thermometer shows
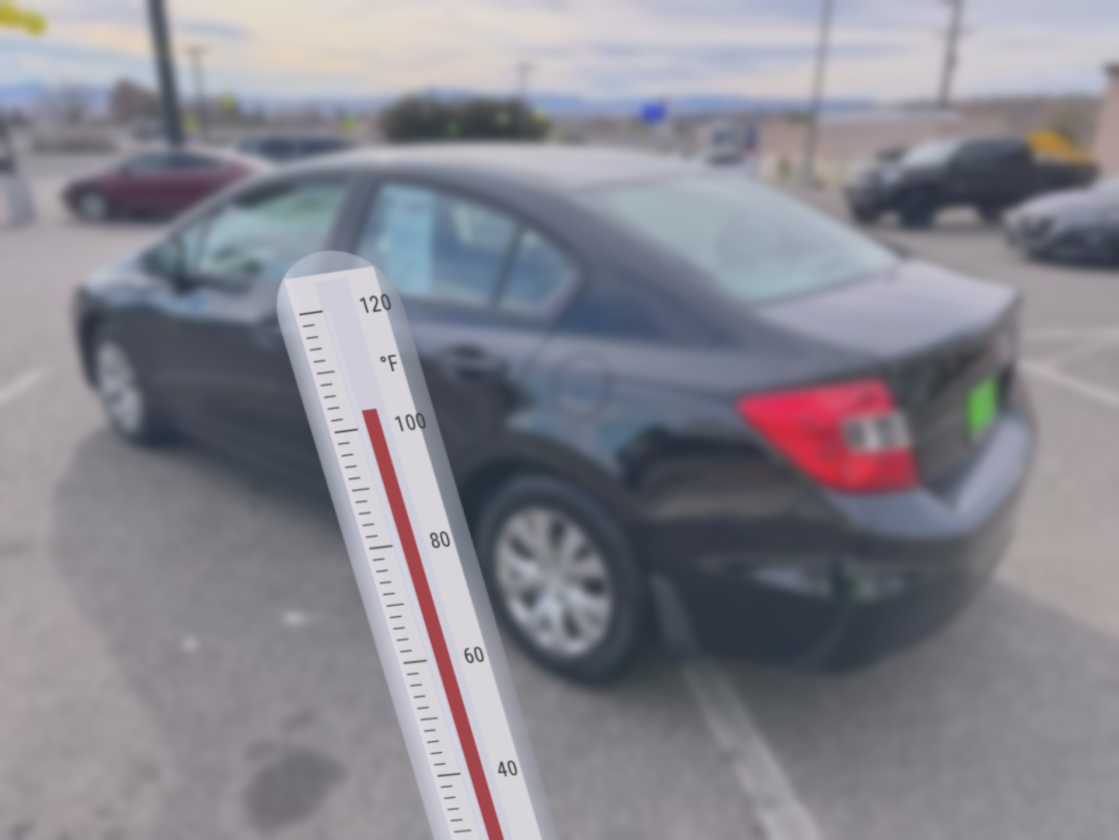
103 °F
